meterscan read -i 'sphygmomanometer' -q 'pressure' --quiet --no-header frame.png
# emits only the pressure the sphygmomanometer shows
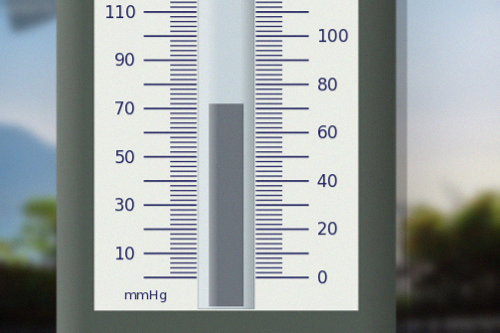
72 mmHg
